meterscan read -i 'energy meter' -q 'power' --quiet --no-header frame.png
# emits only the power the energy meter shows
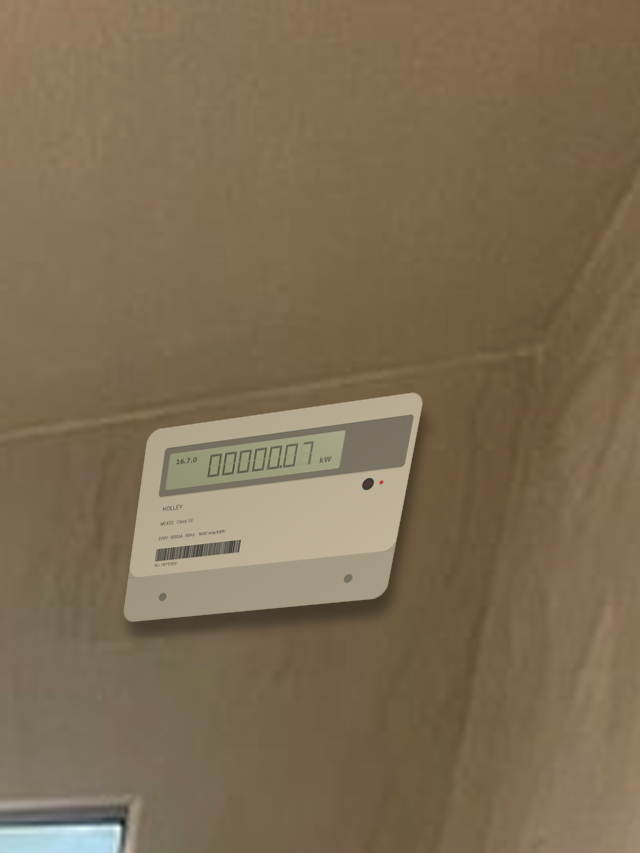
0.07 kW
